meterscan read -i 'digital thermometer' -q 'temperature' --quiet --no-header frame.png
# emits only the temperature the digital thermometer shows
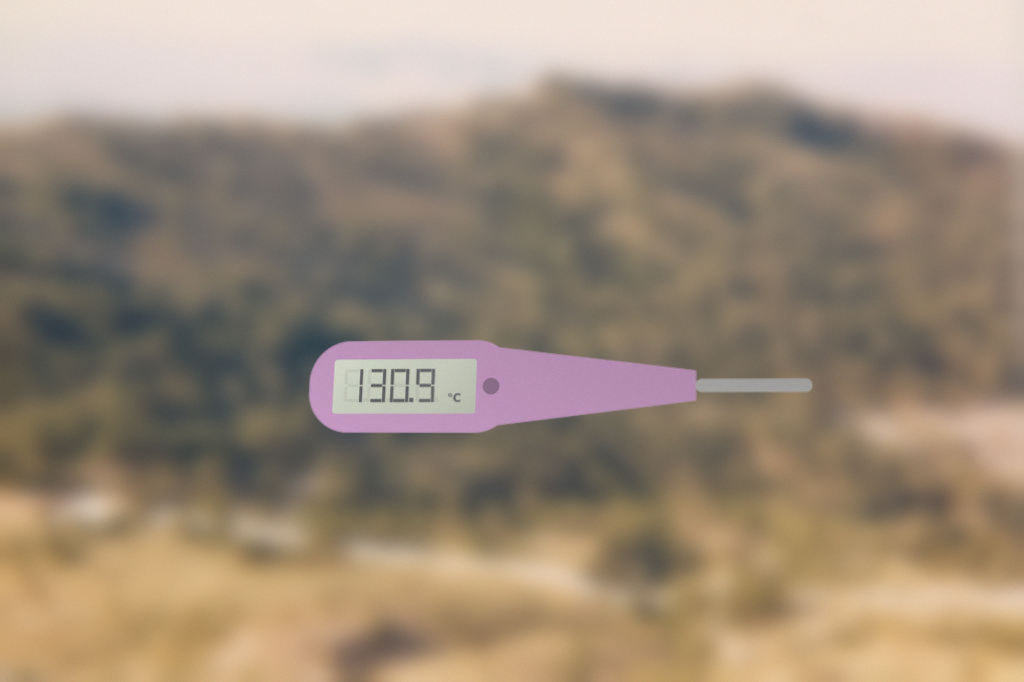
130.9 °C
